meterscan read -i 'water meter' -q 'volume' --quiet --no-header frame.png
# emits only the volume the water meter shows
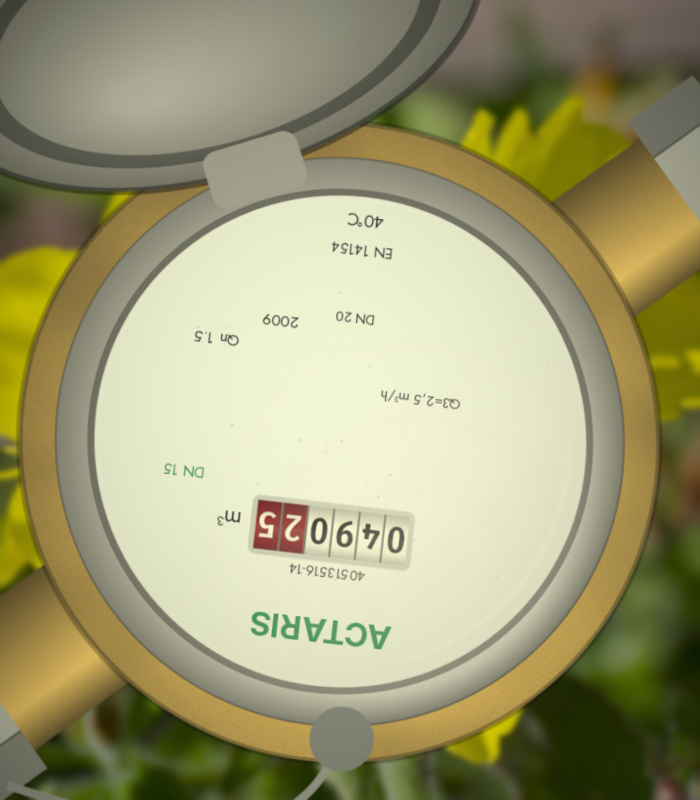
490.25 m³
